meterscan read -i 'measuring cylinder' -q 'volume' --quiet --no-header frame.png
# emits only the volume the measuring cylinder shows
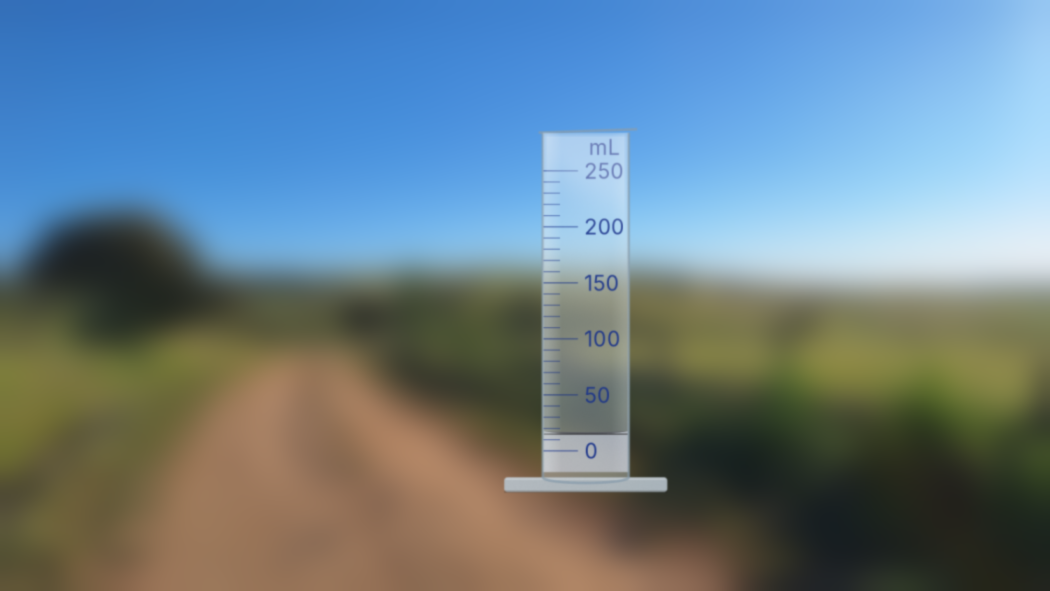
15 mL
